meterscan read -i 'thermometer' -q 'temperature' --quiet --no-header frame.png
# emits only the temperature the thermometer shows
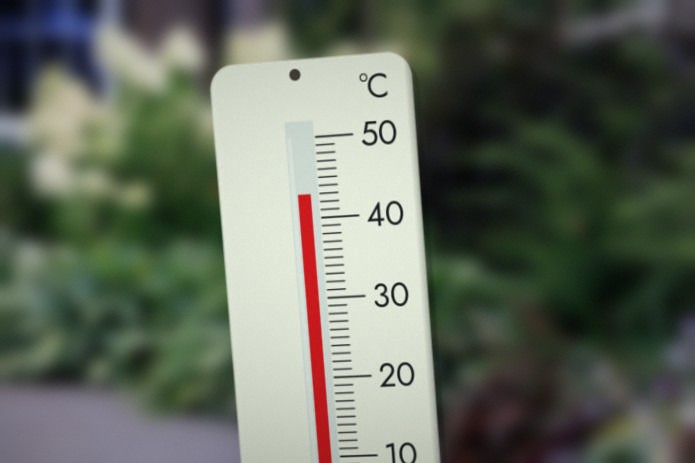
43 °C
